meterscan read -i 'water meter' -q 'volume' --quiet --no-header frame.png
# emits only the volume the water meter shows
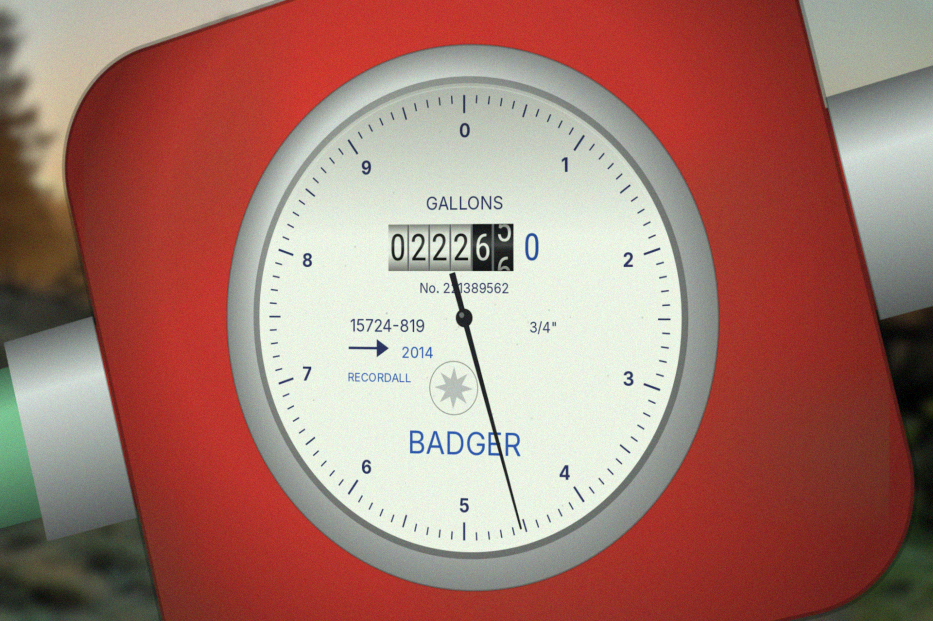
222654.5 gal
